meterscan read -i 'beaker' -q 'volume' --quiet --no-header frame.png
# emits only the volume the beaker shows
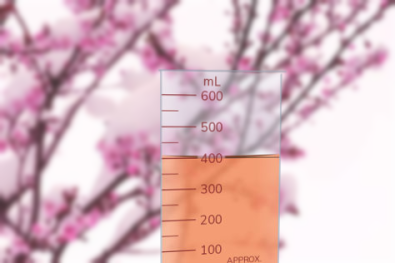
400 mL
